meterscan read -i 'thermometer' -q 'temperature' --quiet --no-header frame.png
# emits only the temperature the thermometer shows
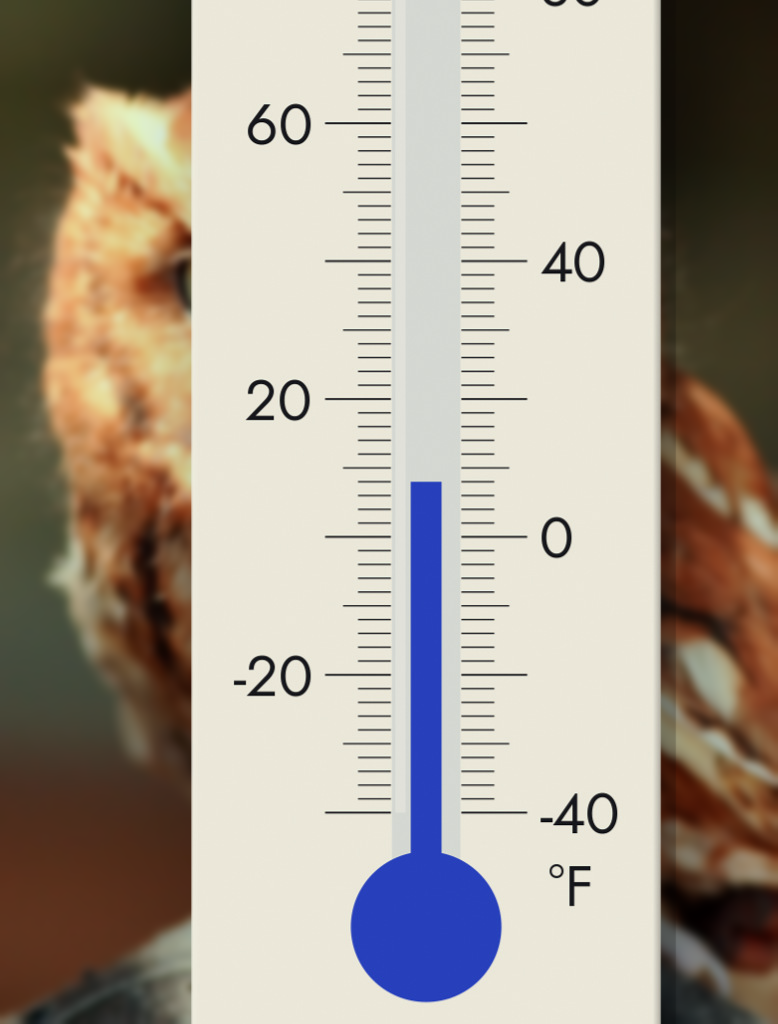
8 °F
